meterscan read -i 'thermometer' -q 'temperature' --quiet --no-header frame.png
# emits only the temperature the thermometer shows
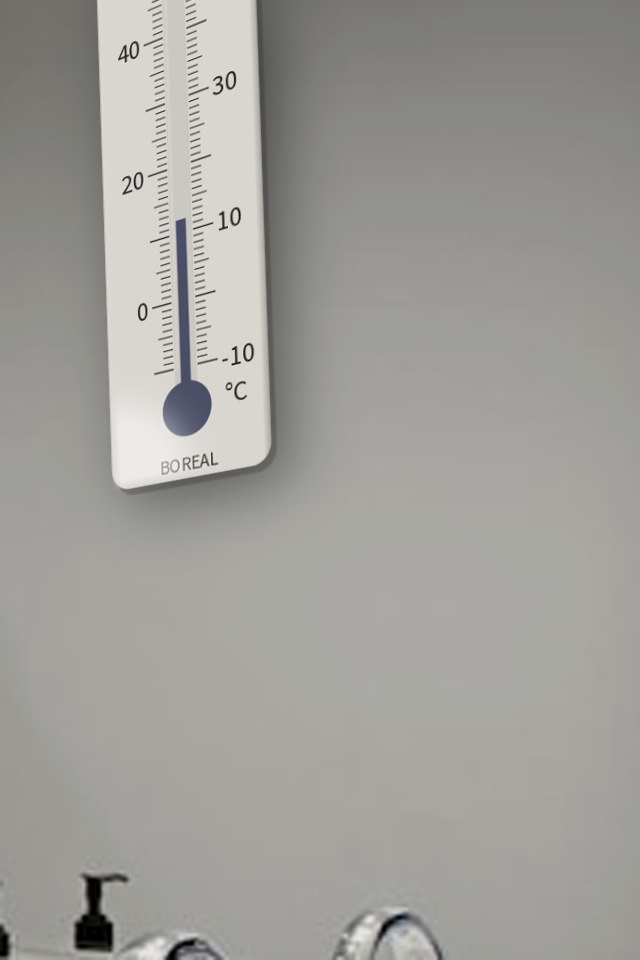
12 °C
